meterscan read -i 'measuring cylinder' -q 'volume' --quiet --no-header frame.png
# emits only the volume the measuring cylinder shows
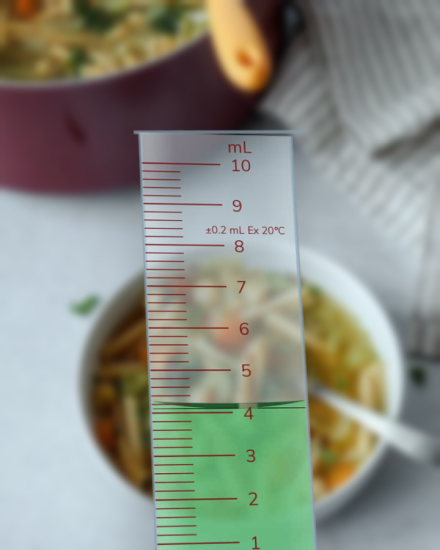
4.1 mL
